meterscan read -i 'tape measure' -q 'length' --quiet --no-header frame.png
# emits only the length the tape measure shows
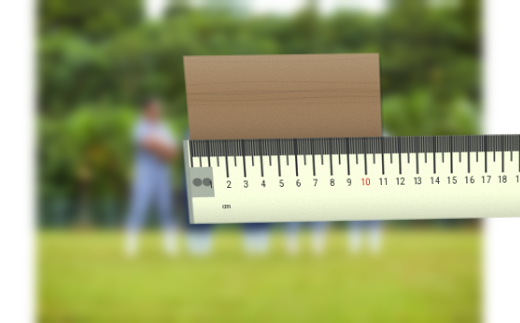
11 cm
